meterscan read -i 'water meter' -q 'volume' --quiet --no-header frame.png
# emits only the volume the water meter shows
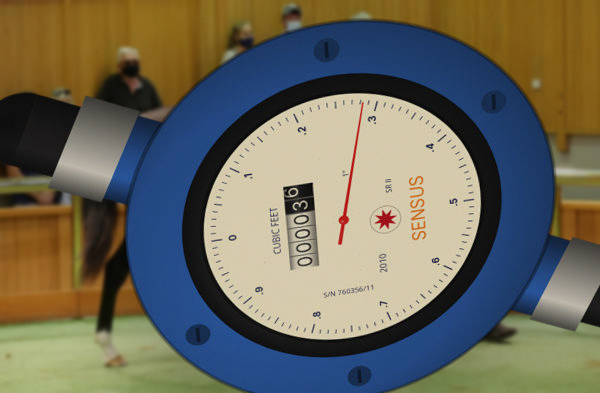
36.28 ft³
